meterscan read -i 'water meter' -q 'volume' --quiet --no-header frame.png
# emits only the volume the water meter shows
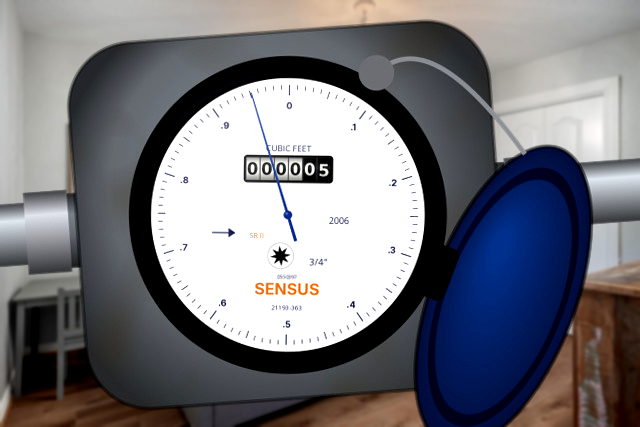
4.95 ft³
